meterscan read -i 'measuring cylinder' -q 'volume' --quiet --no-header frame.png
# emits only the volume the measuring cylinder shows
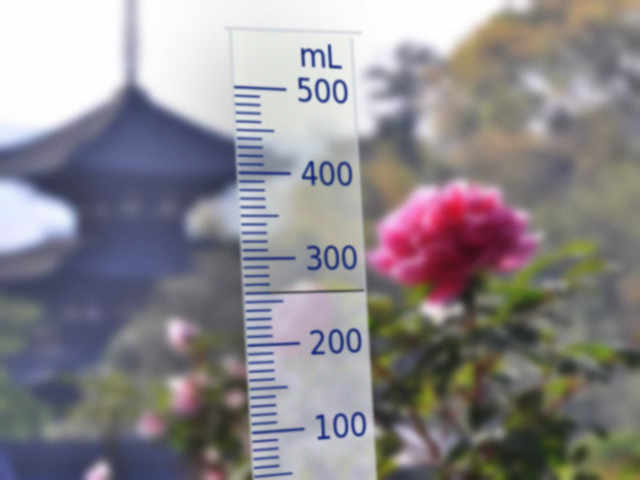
260 mL
